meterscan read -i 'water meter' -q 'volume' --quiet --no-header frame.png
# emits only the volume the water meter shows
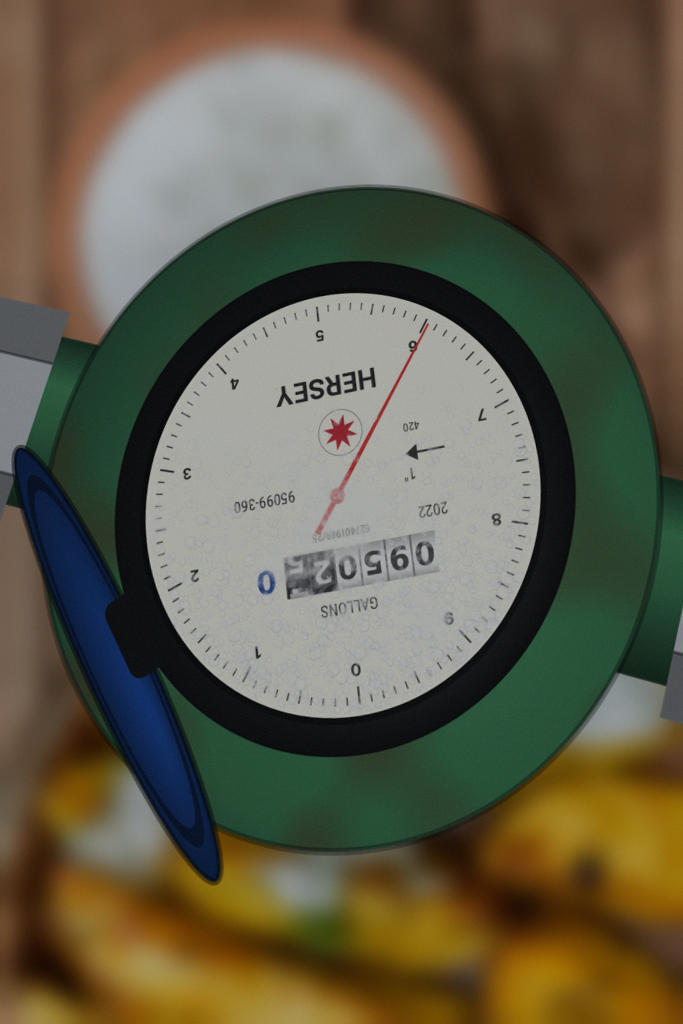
950246.0 gal
